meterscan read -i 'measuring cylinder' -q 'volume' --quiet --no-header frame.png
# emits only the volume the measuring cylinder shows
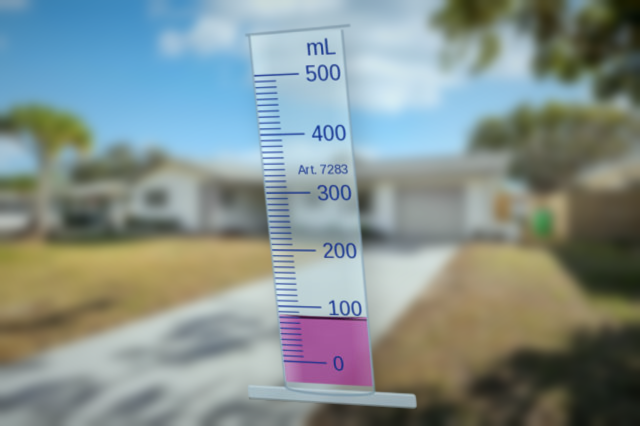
80 mL
